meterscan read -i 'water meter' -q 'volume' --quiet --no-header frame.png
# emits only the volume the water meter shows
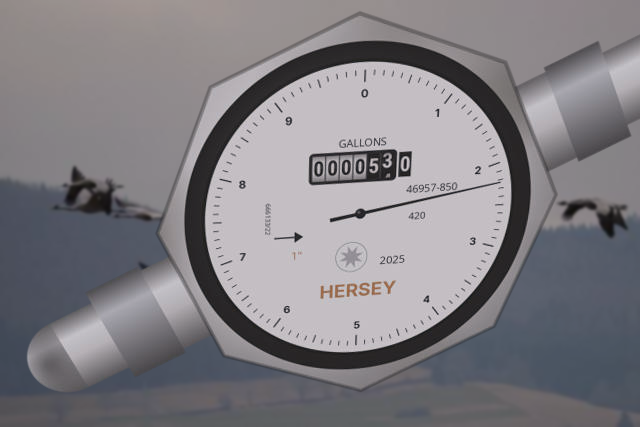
532.2 gal
